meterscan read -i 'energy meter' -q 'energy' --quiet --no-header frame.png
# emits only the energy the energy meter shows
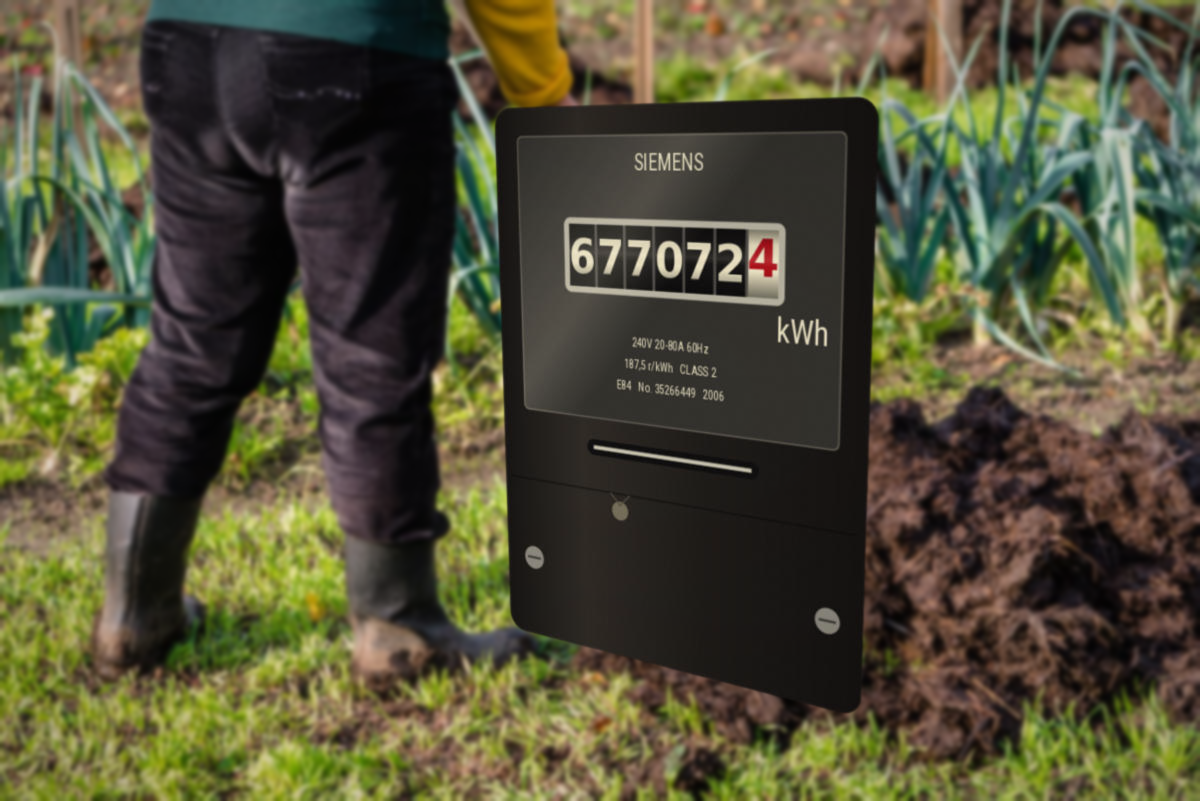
677072.4 kWh
